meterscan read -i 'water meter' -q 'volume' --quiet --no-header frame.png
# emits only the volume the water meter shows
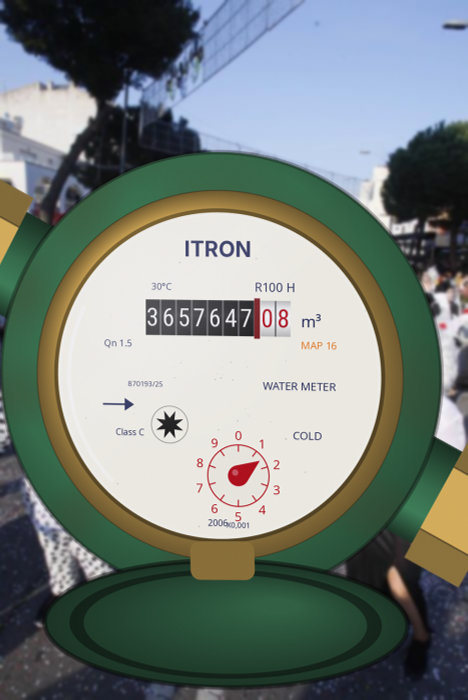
3657647.081 m³
